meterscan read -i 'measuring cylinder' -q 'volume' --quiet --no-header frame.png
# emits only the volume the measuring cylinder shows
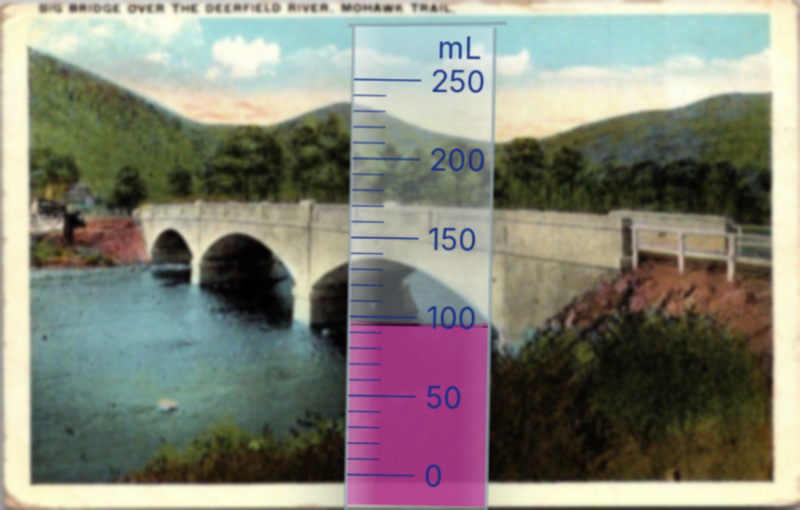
95 mL
